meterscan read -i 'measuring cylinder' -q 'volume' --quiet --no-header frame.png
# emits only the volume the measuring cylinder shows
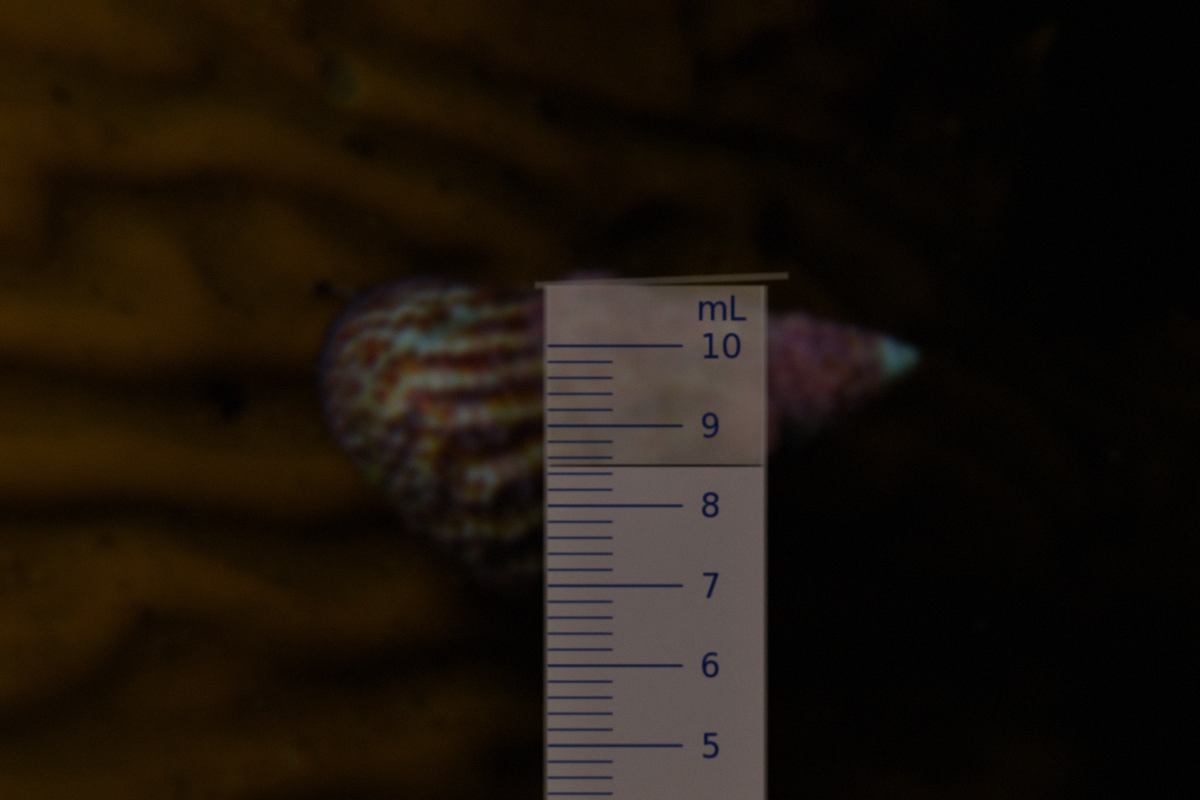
8.5 mL
